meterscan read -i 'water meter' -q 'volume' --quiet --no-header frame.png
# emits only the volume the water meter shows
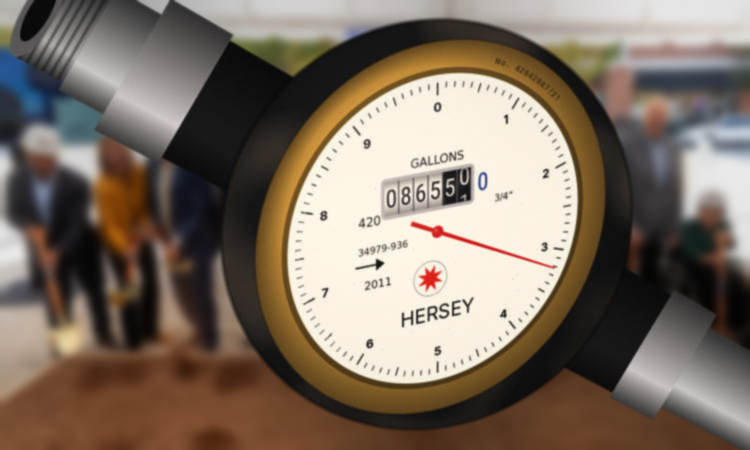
865503.2 gal
